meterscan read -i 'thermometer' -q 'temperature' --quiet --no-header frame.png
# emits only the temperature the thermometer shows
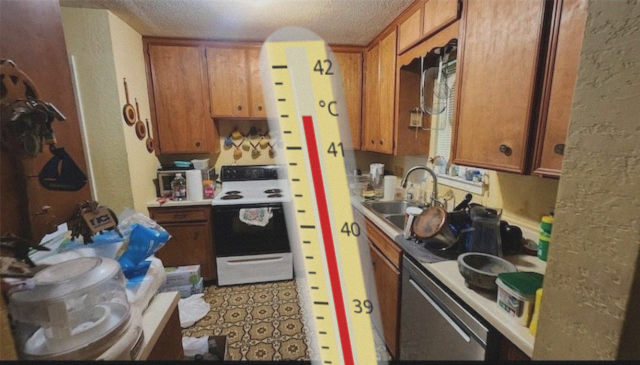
41.4 °C
